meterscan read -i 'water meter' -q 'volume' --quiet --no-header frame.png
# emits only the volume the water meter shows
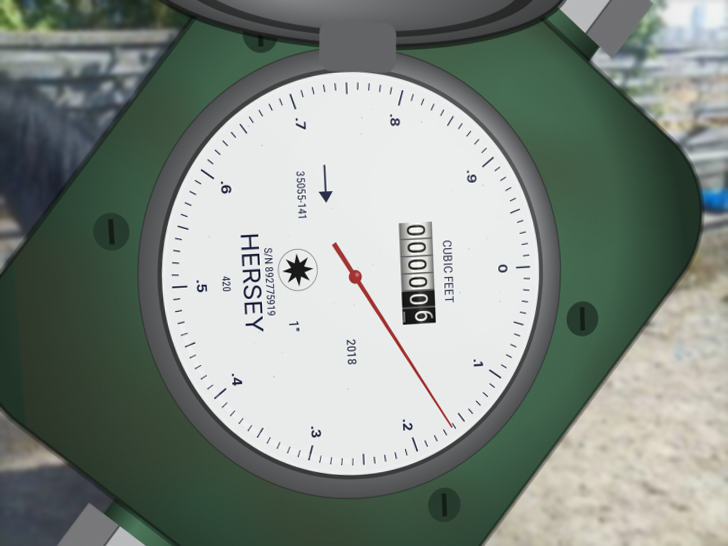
6.16 ft³
